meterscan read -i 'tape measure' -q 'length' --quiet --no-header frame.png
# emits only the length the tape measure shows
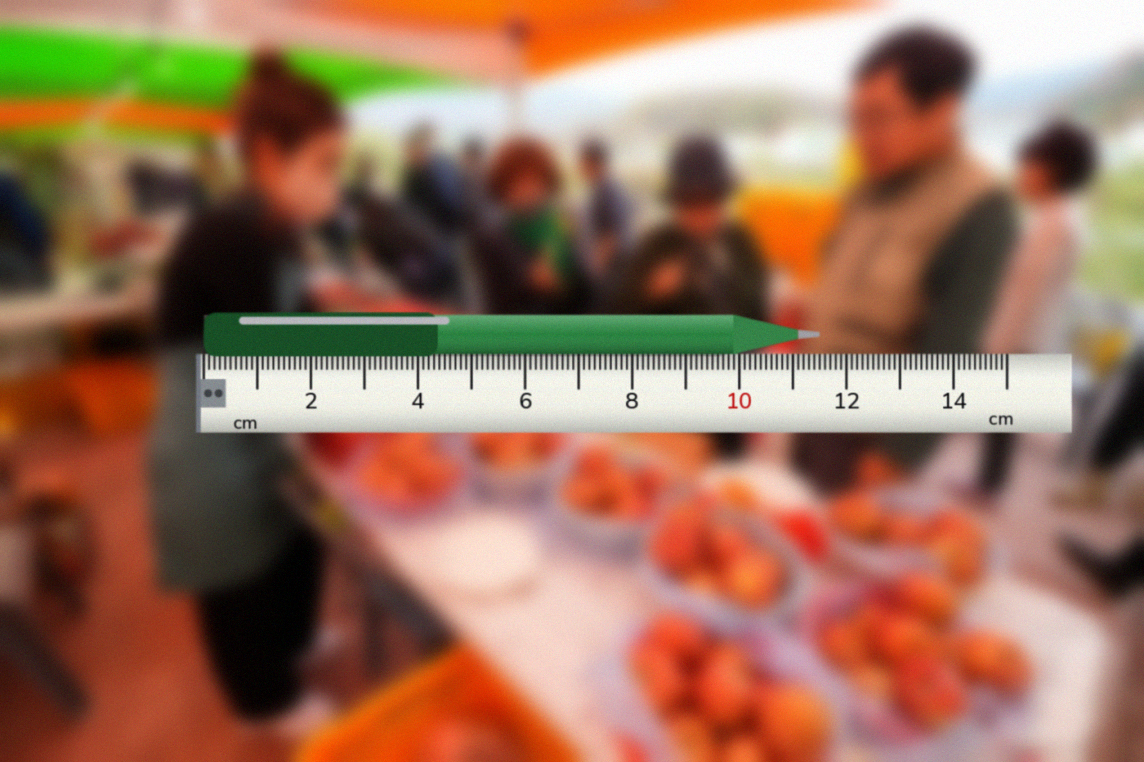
11.5 cm
